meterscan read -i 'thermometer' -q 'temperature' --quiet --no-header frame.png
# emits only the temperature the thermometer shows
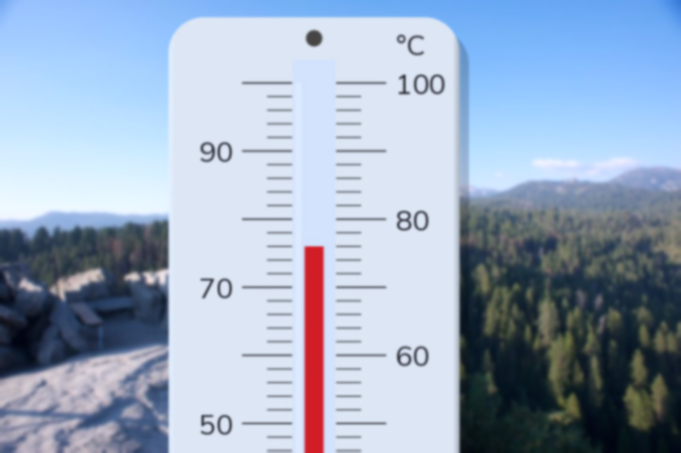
76 °C
